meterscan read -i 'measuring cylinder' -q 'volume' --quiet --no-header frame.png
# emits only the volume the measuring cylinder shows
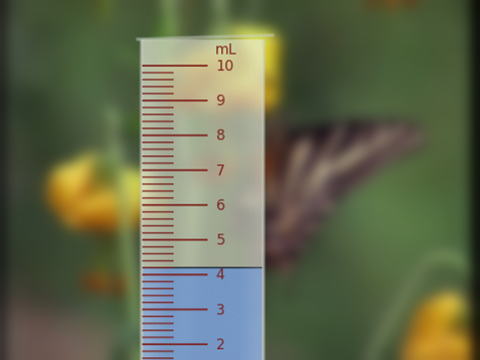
4.2 mL
